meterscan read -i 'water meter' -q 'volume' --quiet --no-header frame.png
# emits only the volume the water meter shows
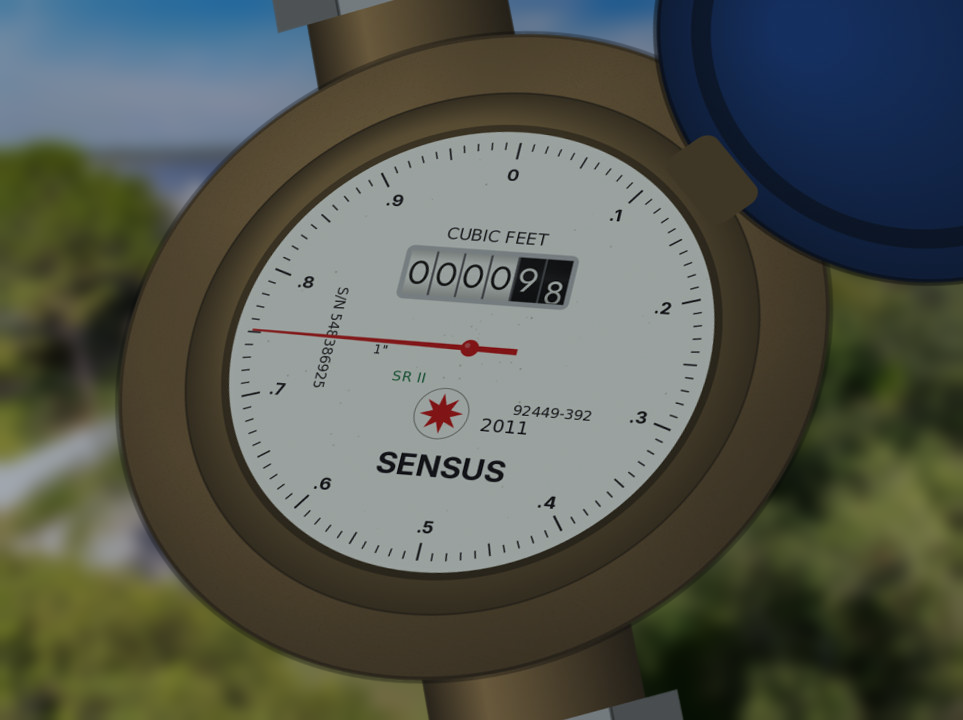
97.75 ft³
